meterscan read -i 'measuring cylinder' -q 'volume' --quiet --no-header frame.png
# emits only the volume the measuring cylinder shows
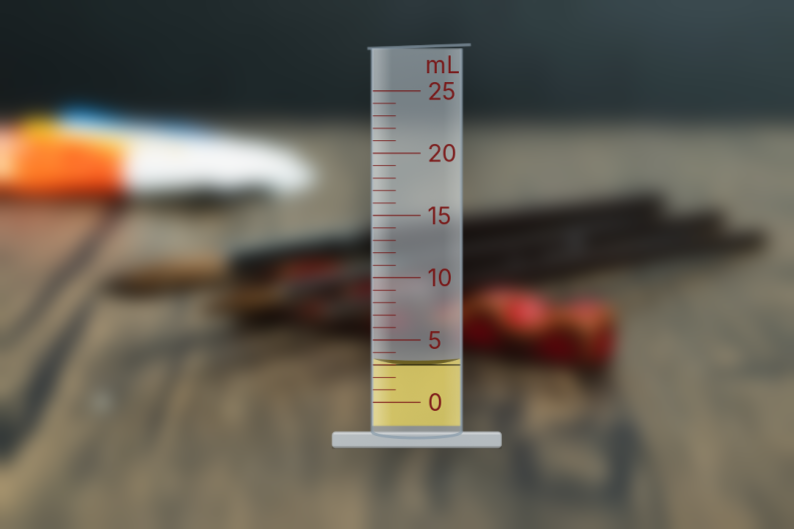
3 mL
